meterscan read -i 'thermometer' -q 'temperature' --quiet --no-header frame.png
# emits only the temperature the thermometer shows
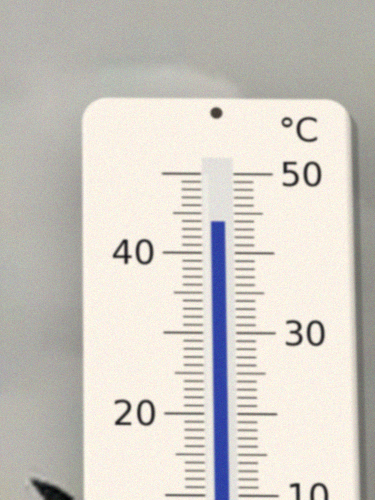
44 °C
